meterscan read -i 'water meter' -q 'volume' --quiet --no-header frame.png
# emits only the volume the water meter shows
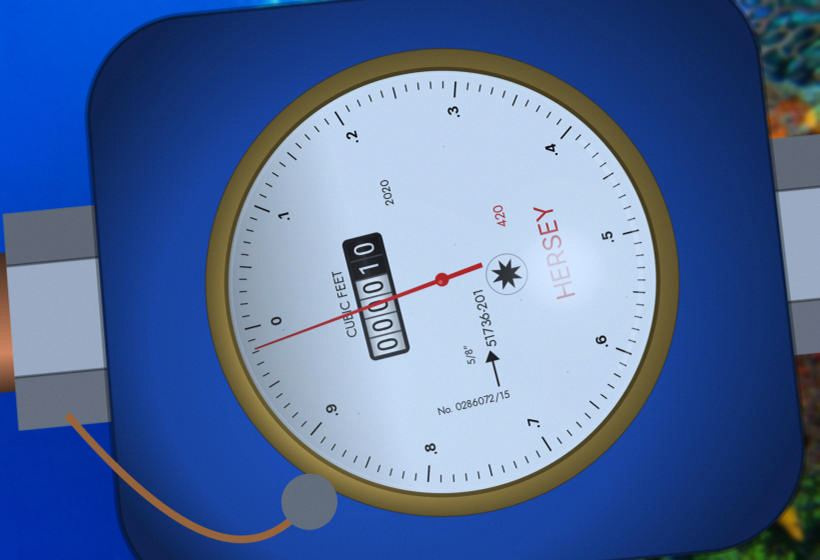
9.98 ft³
